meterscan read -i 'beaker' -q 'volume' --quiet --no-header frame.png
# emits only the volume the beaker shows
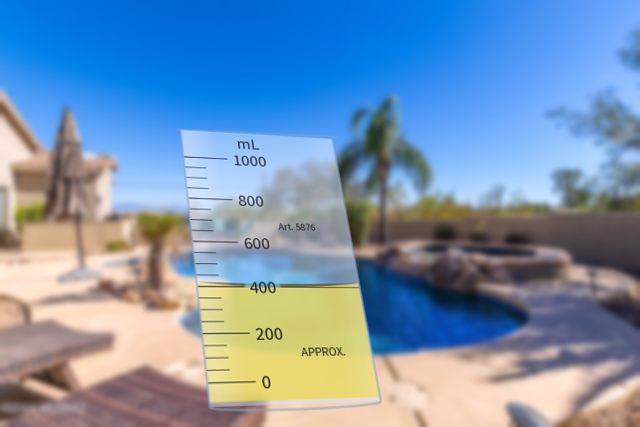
400 mL
